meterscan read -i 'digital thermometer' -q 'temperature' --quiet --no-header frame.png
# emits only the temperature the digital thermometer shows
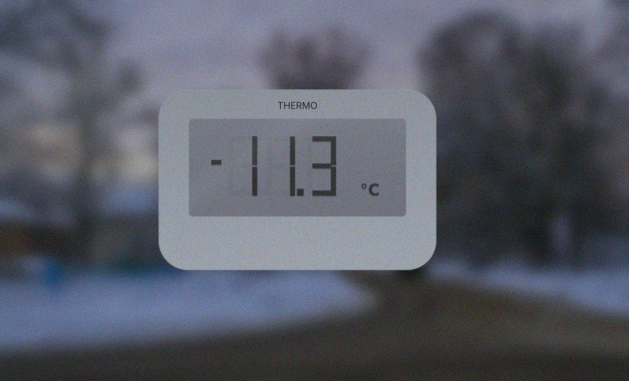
-11.3 °C
